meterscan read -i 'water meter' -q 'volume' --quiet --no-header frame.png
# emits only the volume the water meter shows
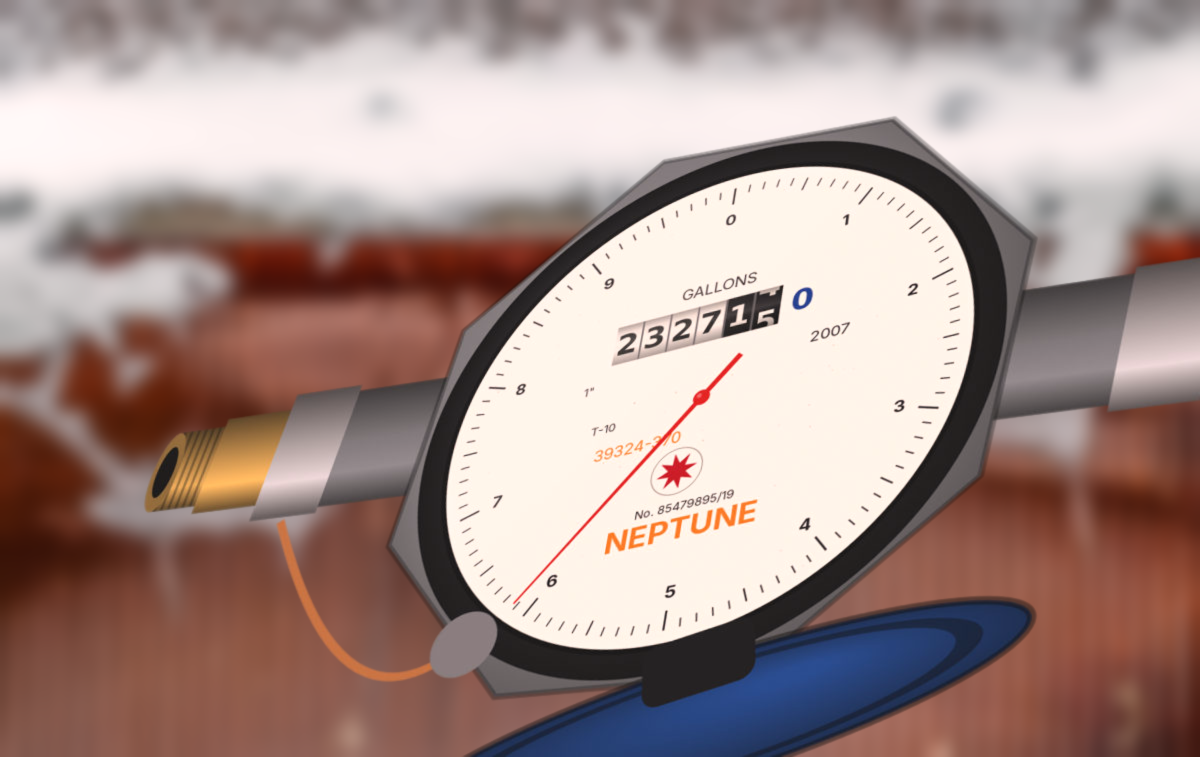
2327146.1 gal
